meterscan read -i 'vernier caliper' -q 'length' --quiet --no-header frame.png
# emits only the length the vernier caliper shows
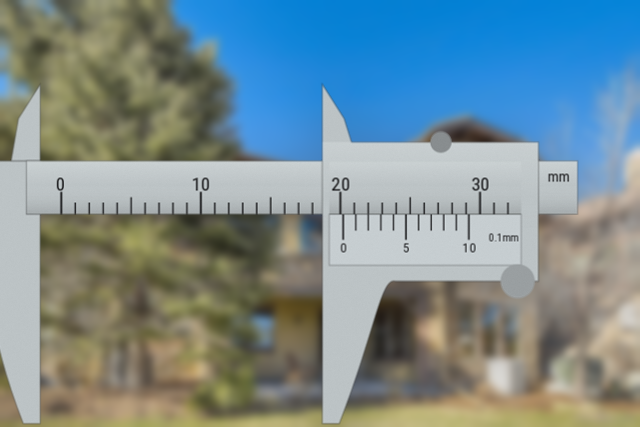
20.2 mm
